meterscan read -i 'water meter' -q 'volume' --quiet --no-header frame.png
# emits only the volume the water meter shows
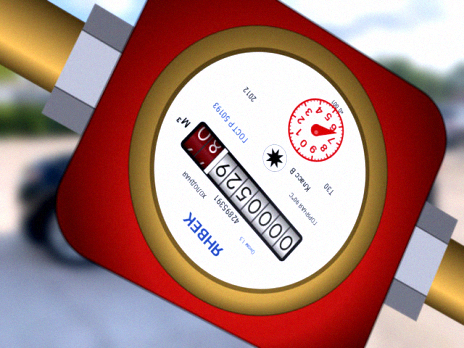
529.796 m³
